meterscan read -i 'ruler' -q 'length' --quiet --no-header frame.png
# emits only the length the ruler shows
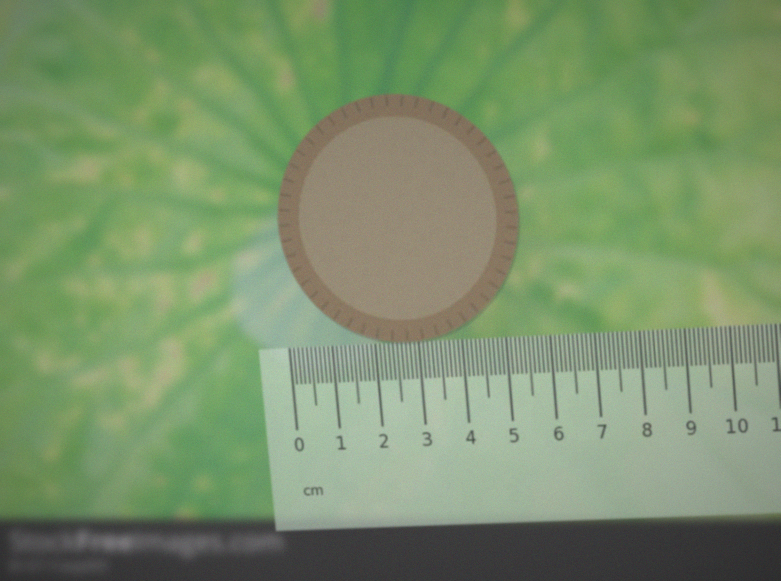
5.5 cm
